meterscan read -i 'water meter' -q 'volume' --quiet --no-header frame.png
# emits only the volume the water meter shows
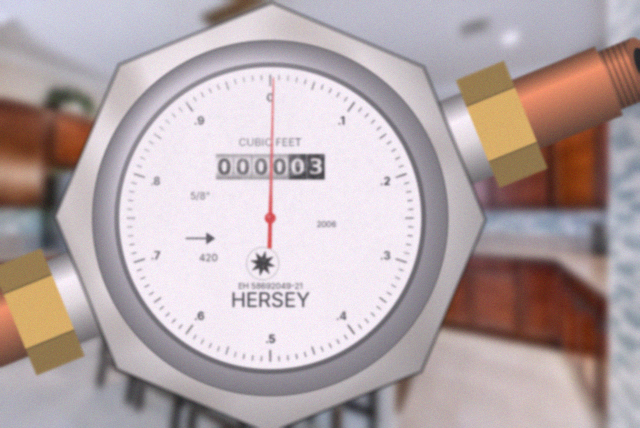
3.00 ft³
